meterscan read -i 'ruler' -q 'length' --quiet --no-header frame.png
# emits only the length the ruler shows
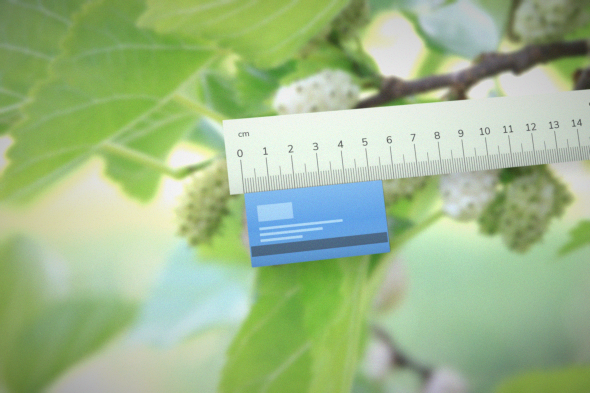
5.5 cm
